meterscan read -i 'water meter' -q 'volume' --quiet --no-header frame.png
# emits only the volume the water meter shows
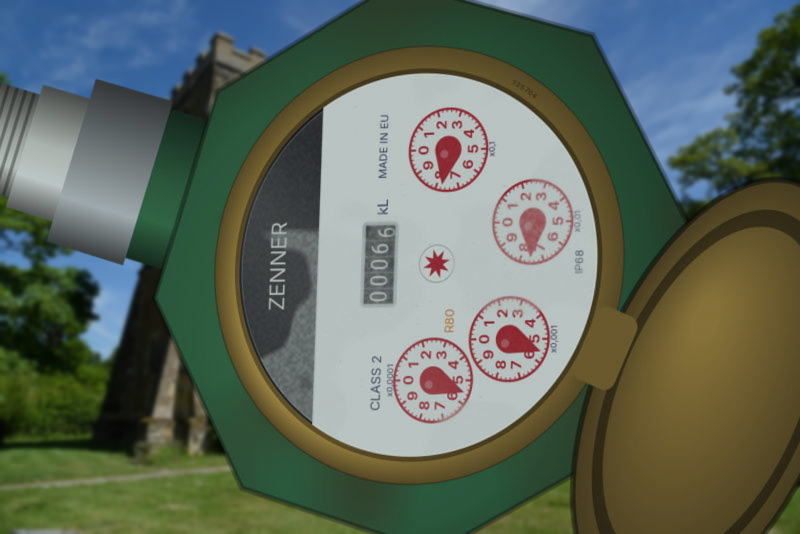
65.7755 kL
